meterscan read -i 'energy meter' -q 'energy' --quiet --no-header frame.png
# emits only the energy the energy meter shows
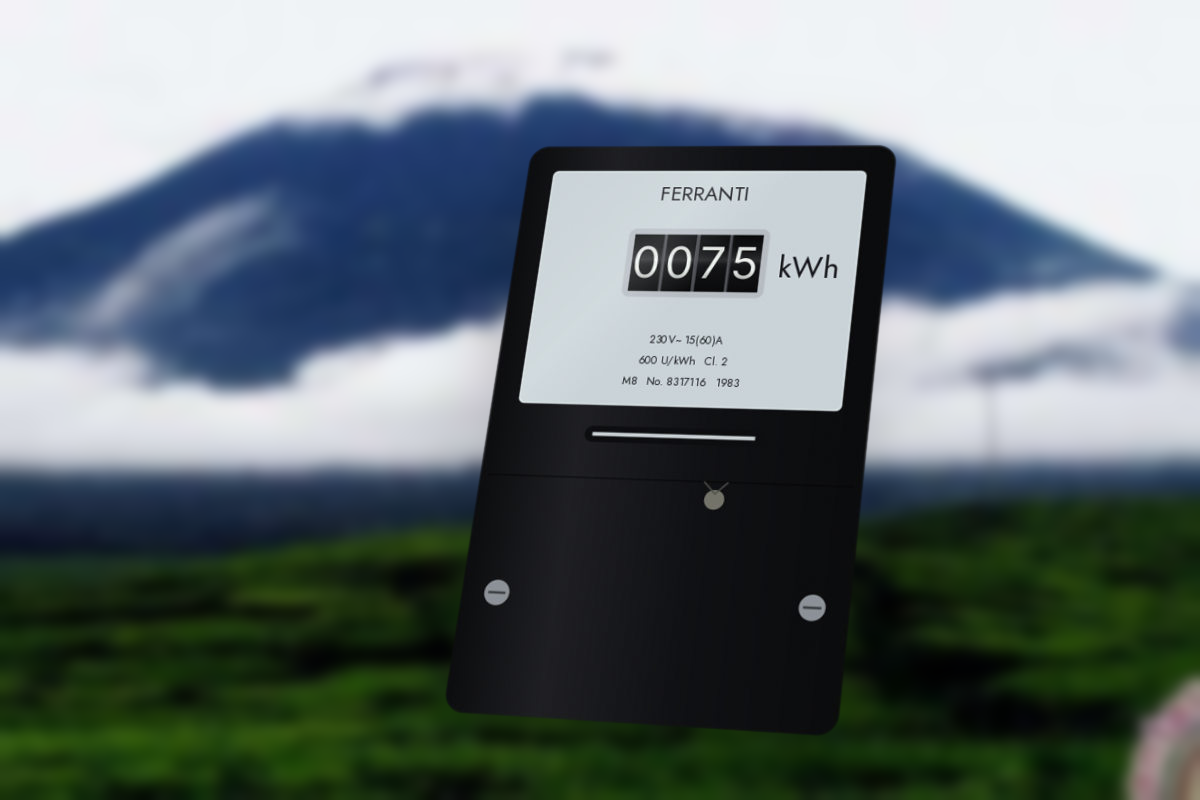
75 kWh
